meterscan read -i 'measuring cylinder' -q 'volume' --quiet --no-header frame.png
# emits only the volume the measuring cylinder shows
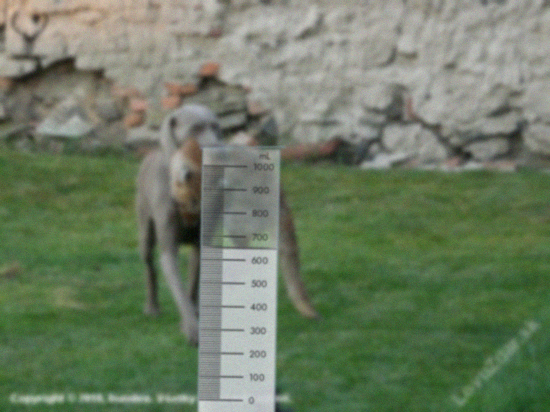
650 mL
